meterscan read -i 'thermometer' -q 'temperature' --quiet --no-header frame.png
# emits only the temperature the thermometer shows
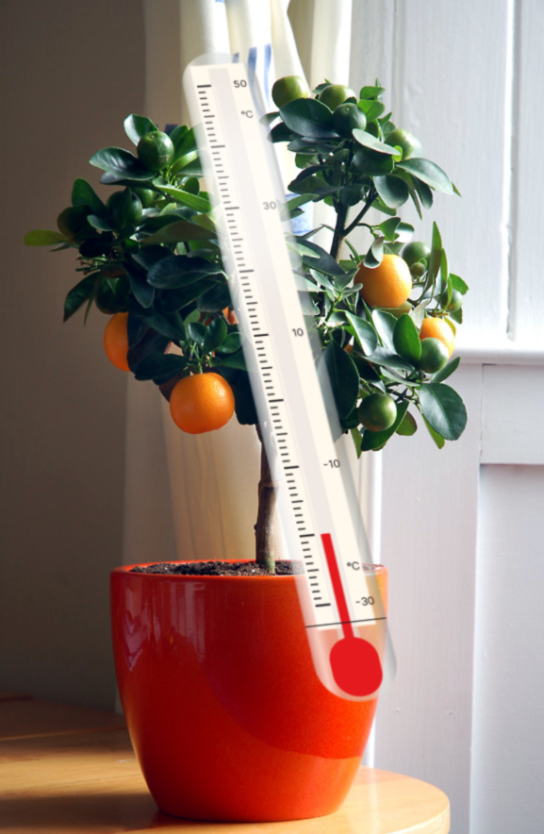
-20 °C
